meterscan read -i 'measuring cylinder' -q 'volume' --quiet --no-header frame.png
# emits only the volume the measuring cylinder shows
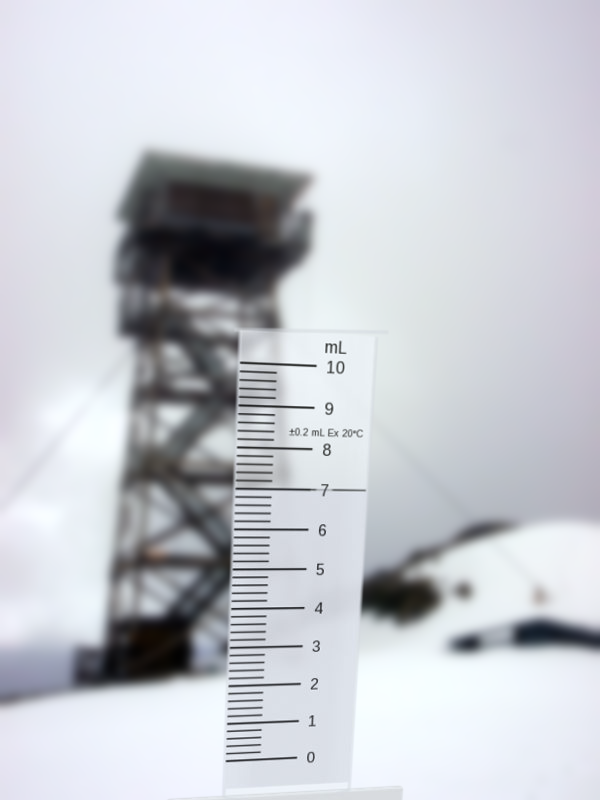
7 mL
